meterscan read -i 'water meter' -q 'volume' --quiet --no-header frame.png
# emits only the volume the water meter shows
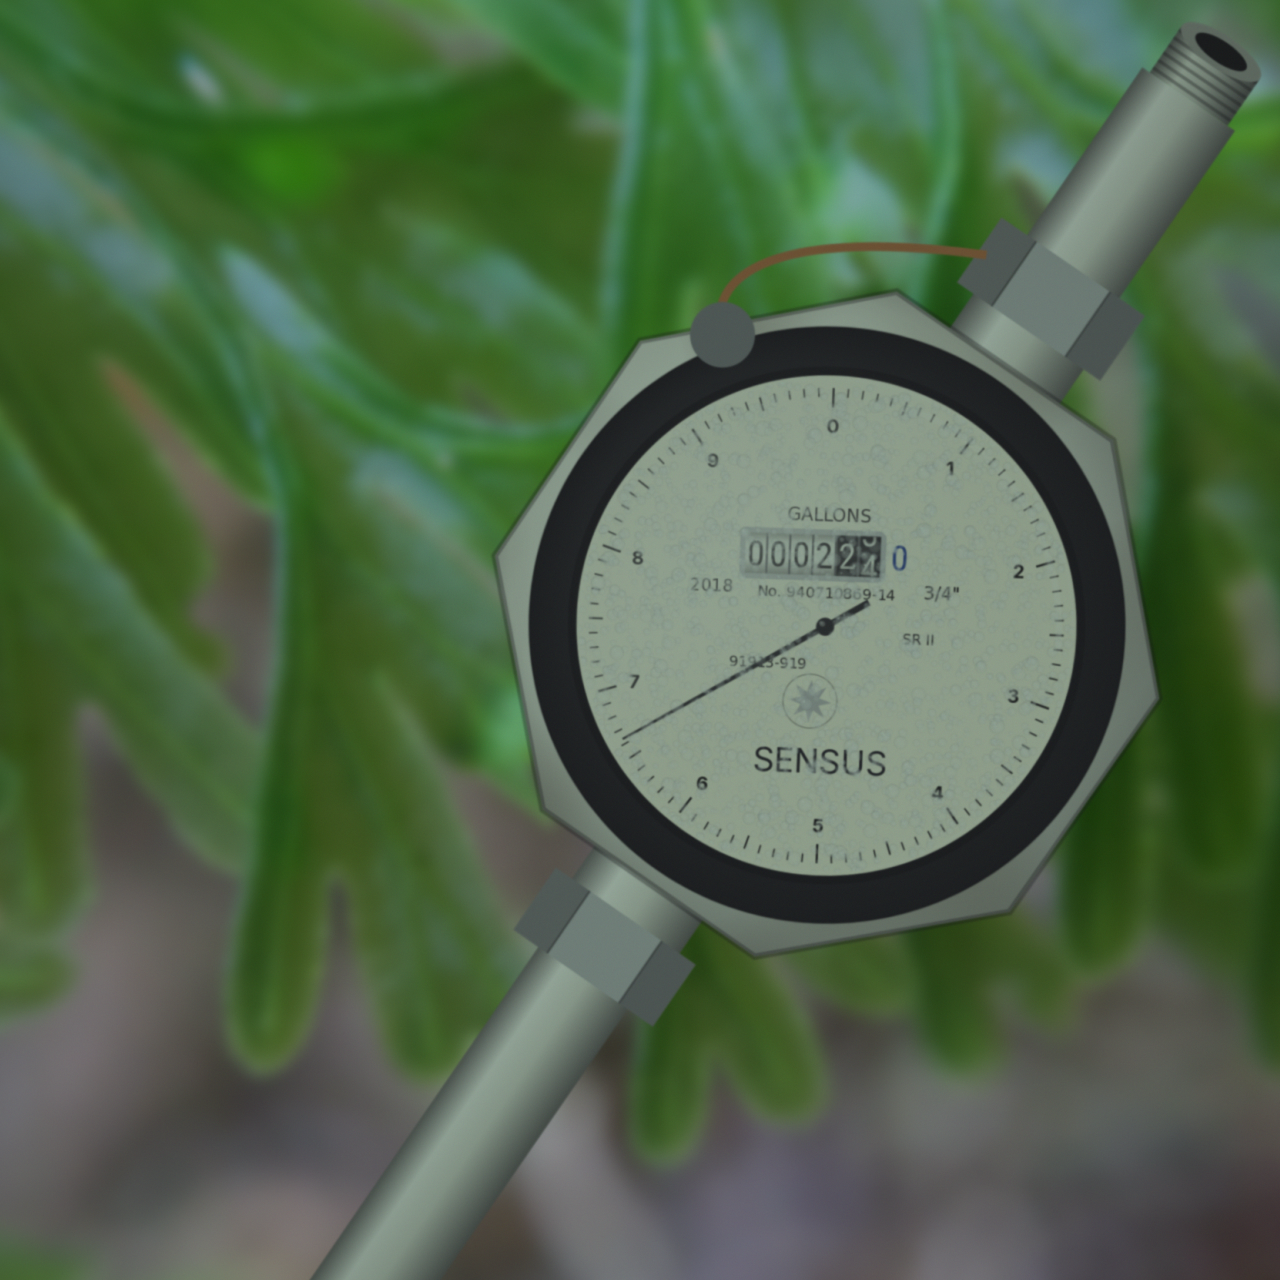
2236.6 gal
